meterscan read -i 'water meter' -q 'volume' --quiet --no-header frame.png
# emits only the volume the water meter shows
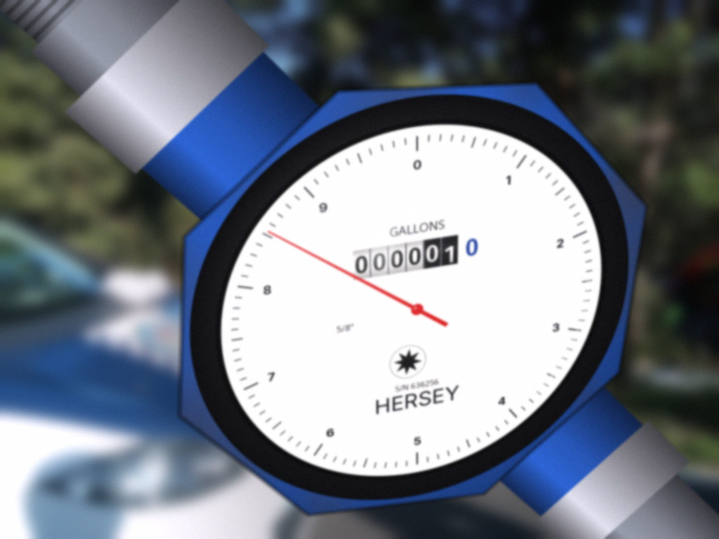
8.5 gal
